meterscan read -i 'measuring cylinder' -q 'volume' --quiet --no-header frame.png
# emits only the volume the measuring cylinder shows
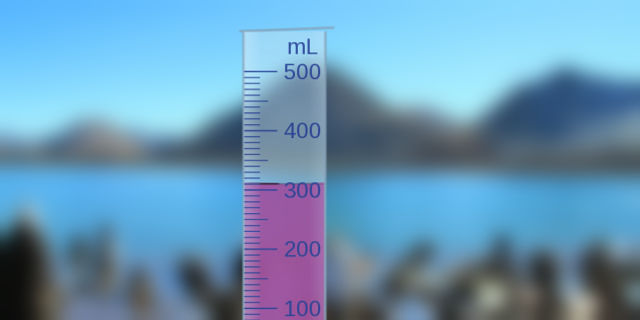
310 mL
